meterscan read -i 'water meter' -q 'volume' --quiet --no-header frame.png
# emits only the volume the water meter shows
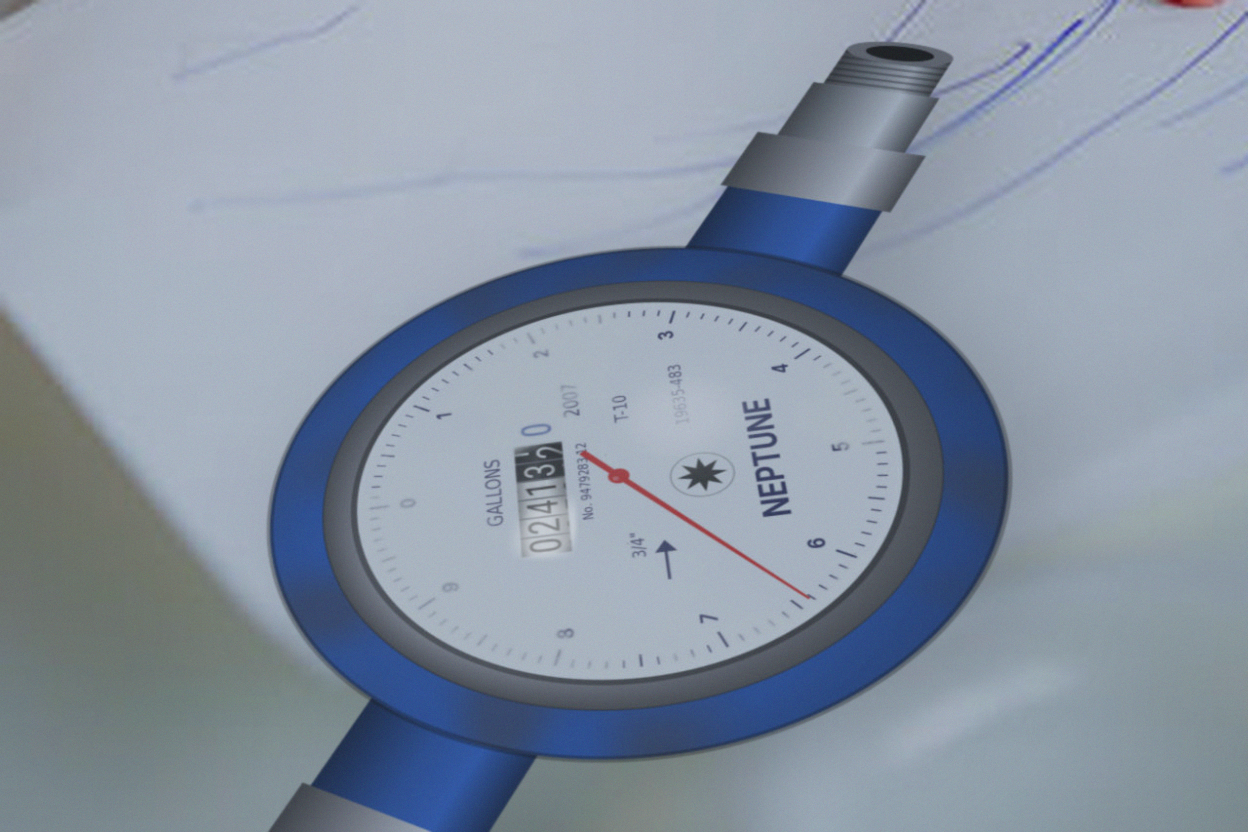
241316.4 gal
